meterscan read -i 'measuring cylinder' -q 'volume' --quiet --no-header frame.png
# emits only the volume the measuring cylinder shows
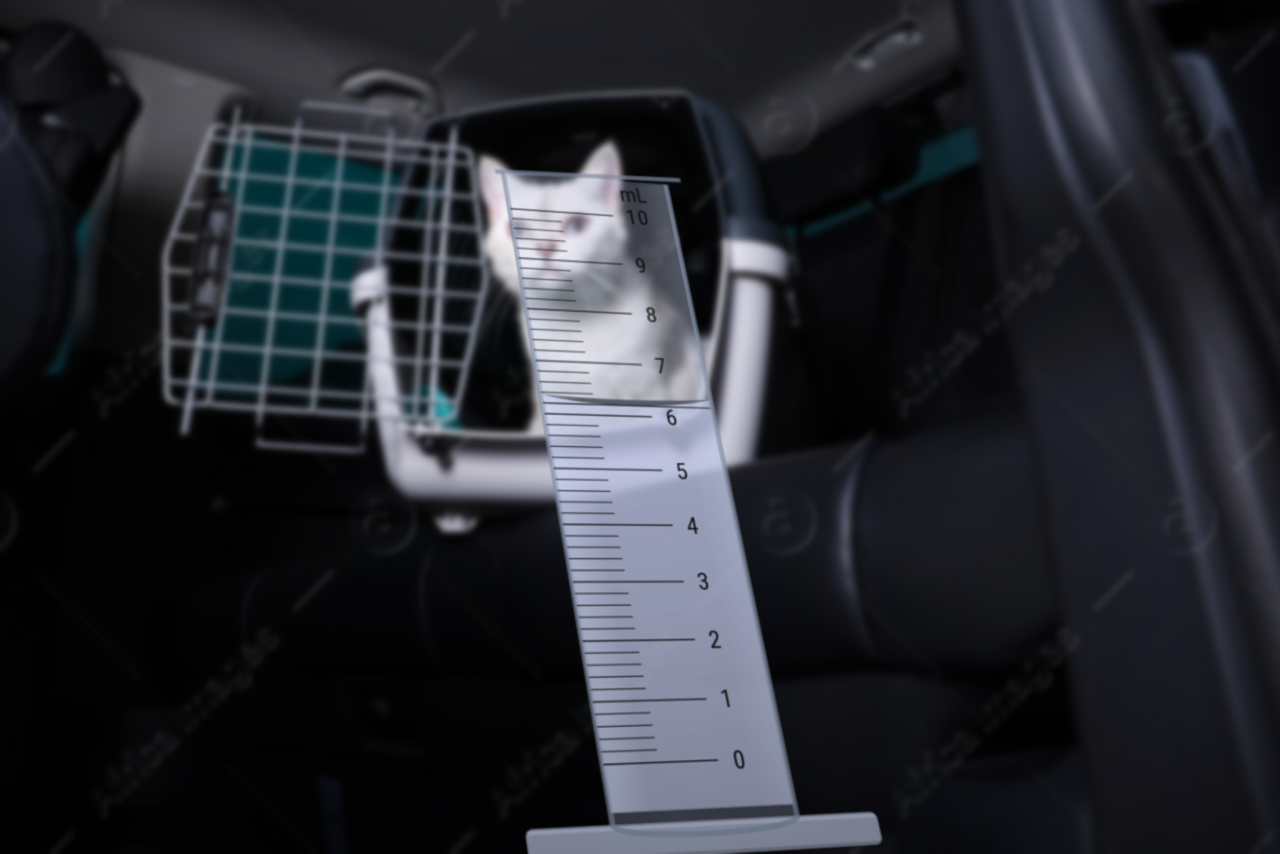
6.2 mL
